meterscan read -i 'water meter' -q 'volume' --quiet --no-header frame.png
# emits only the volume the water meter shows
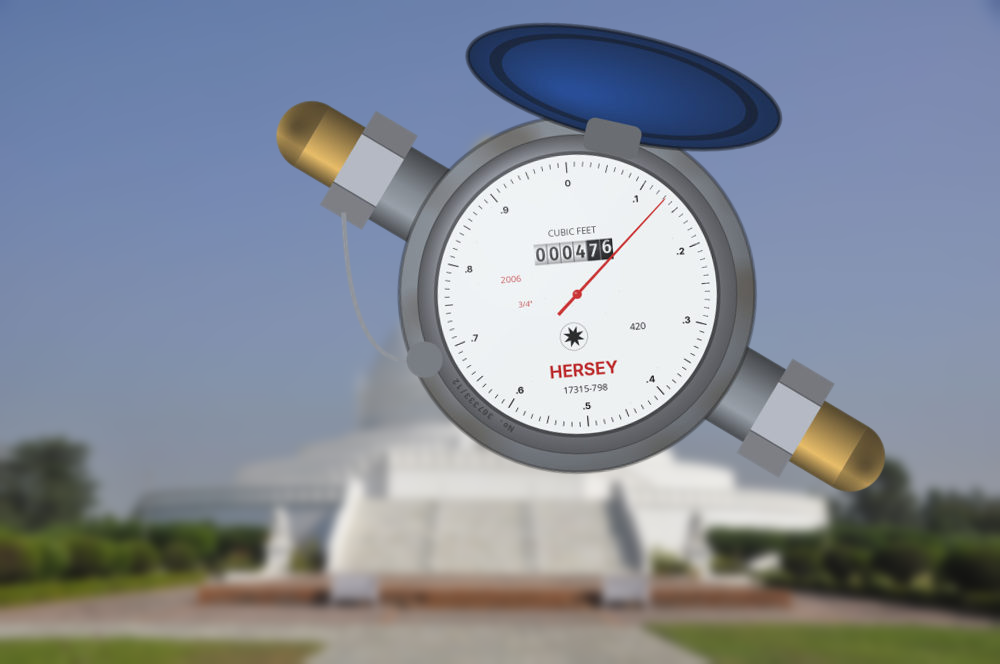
476.13 ft³
